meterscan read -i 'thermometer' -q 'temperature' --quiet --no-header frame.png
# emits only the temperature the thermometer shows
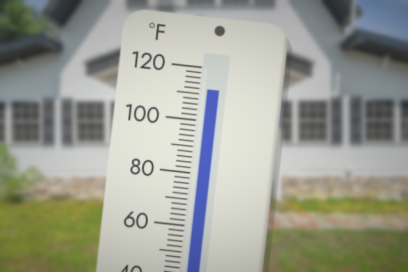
112 °F
